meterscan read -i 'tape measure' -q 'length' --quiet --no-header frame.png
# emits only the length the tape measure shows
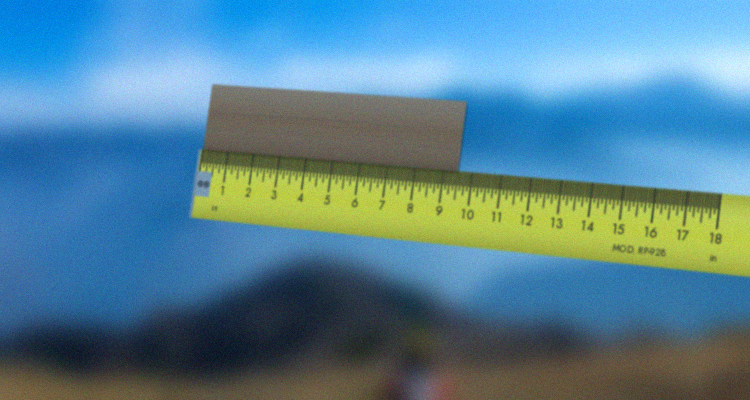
9.5 in
